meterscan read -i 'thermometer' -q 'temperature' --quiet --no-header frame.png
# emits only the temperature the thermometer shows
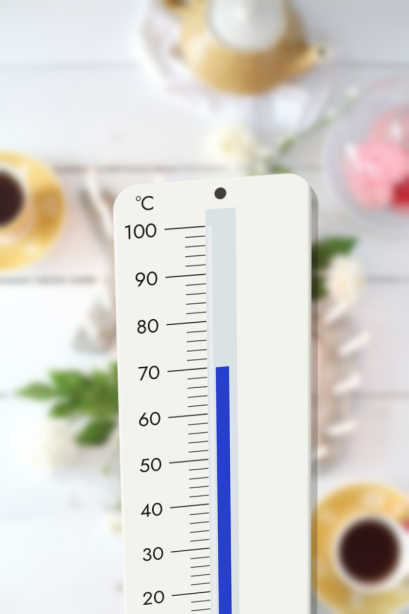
70 °C
